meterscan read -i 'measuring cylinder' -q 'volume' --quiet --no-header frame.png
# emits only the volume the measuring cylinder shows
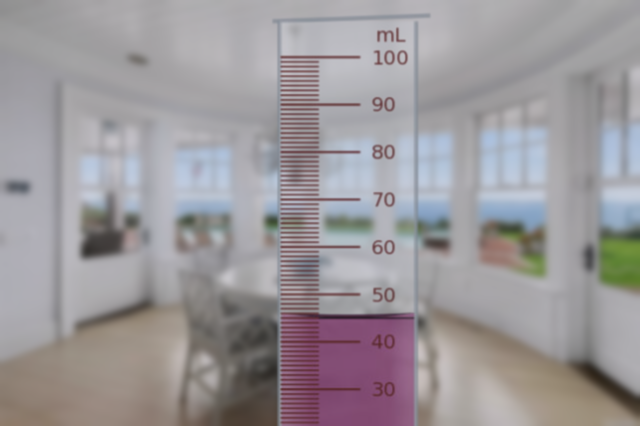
45 mL
